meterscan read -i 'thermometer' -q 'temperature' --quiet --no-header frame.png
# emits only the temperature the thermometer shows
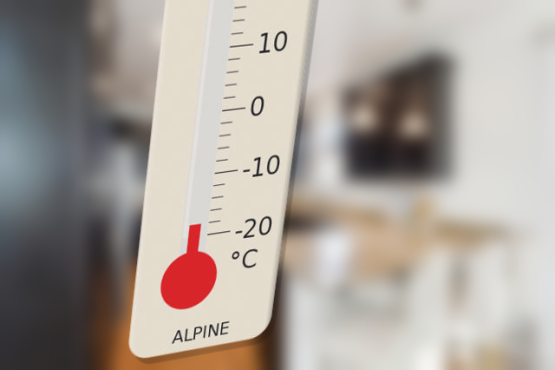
-18 °C
